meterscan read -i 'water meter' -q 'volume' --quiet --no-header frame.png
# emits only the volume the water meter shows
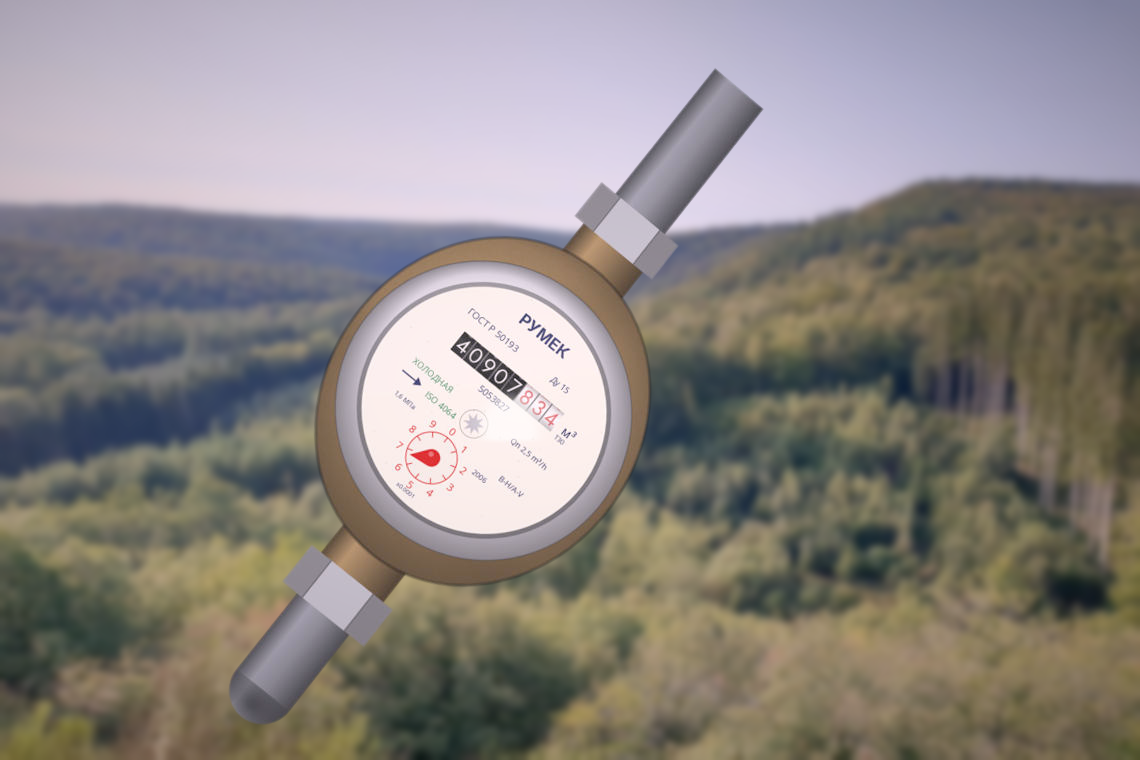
40907.8346 m³
